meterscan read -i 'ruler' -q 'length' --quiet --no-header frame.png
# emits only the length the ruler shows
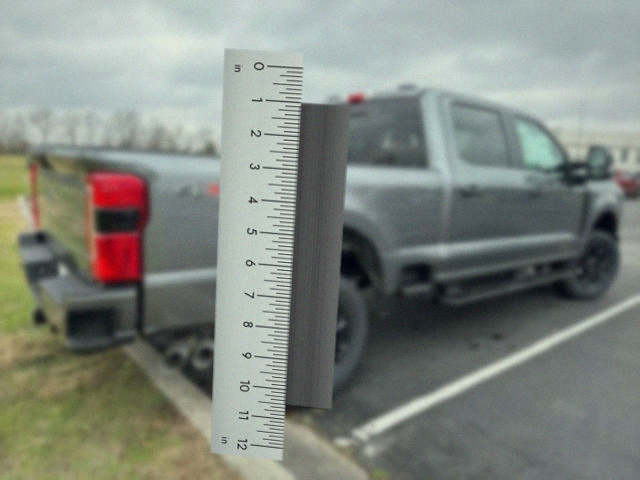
9.5 in
